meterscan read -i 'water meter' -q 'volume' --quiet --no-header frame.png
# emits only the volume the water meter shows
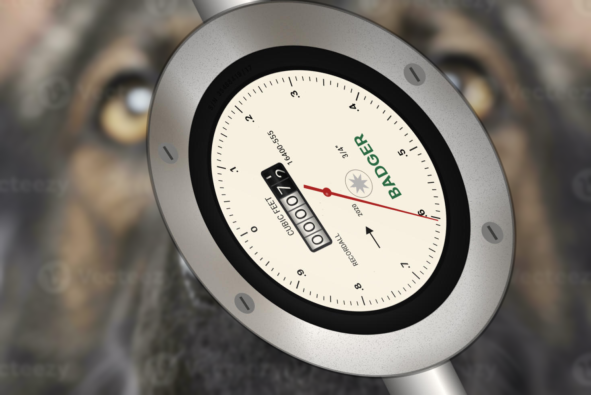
71.60 ft³
